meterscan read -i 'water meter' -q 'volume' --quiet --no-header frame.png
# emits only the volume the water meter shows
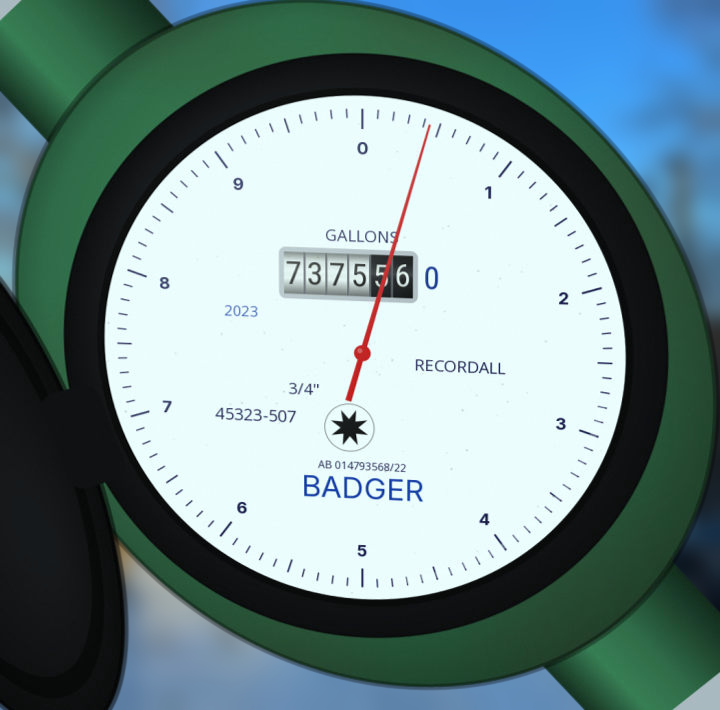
7375560.4 gal
